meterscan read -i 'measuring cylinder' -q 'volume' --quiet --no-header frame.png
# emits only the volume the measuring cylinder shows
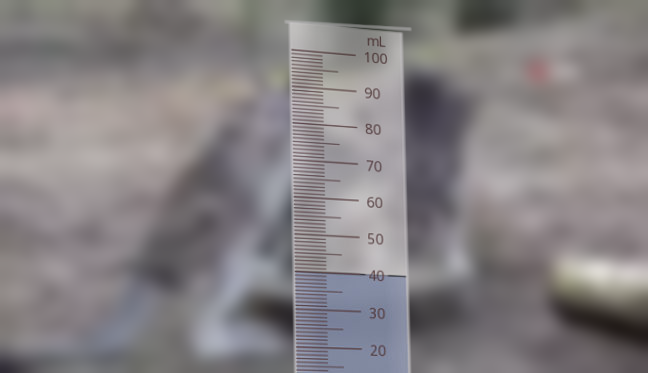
40 mL
